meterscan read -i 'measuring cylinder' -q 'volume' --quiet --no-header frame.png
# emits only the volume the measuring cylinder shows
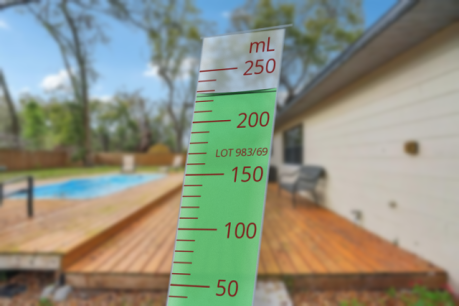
225 mL
